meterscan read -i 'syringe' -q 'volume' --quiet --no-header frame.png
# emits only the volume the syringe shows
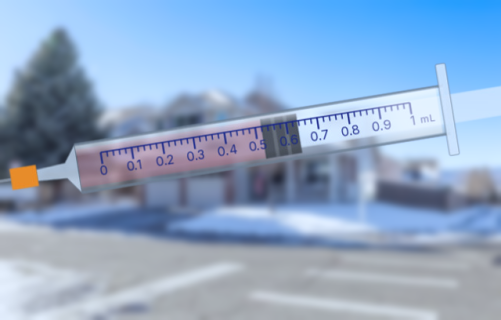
0.52 mL
